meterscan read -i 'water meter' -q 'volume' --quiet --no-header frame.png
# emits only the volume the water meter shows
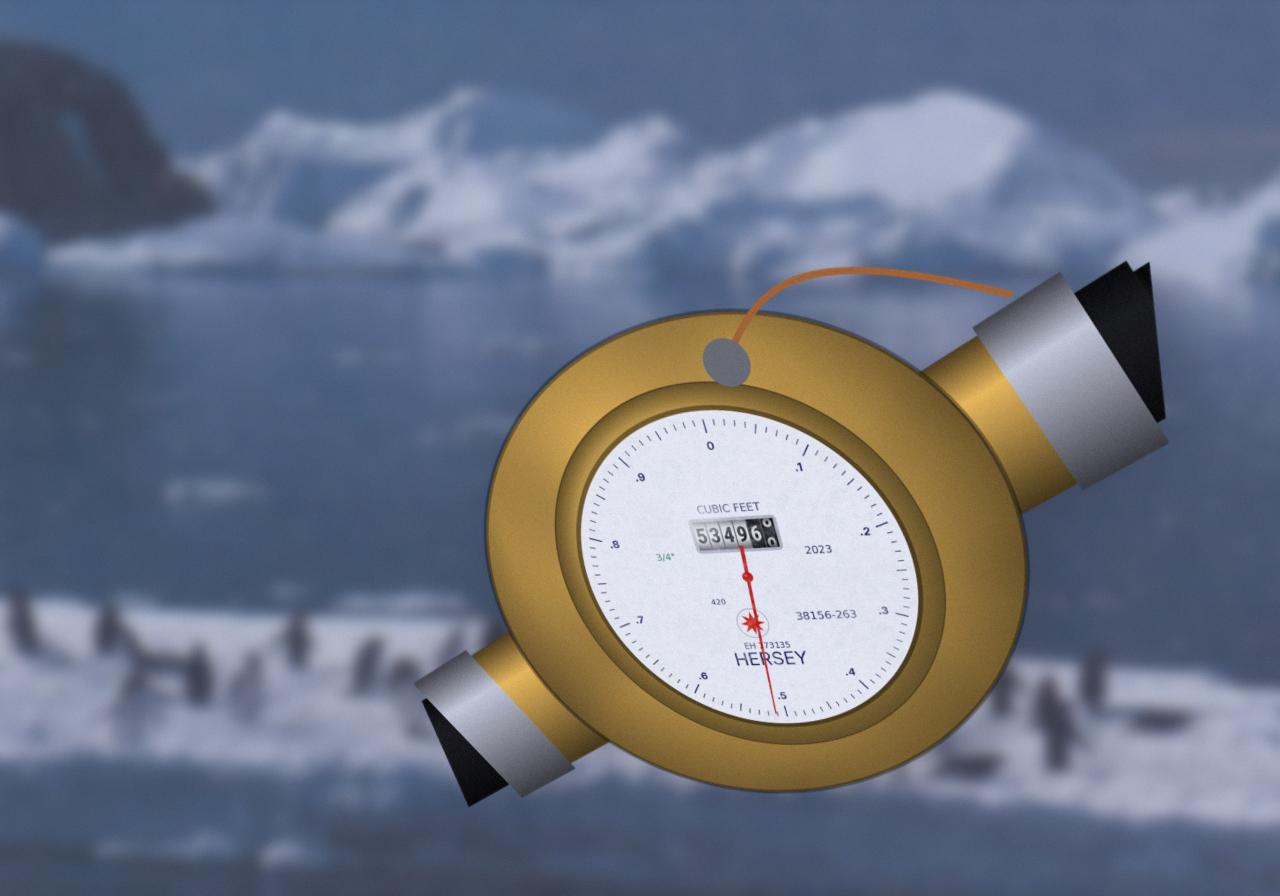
534968.51 ft³
